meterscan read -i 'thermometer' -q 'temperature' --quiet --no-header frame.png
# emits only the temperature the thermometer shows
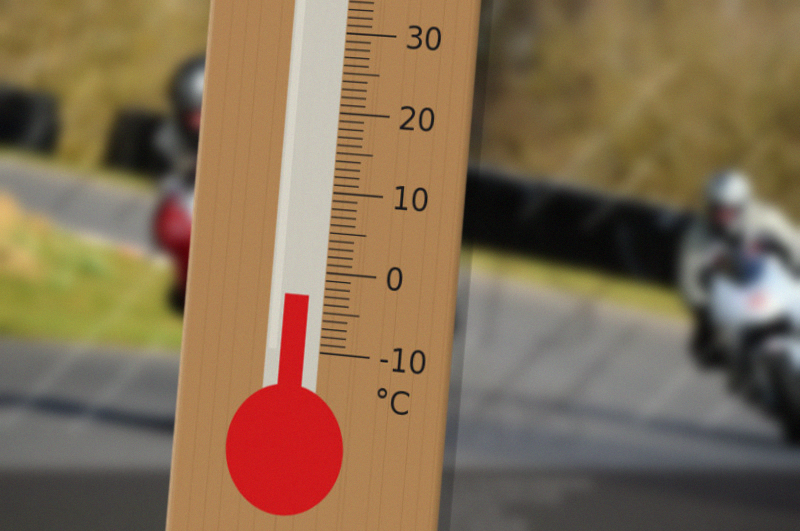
-3 °C
